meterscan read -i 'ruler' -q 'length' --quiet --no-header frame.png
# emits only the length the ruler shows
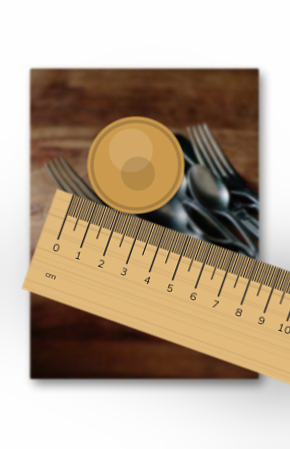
4 cm
